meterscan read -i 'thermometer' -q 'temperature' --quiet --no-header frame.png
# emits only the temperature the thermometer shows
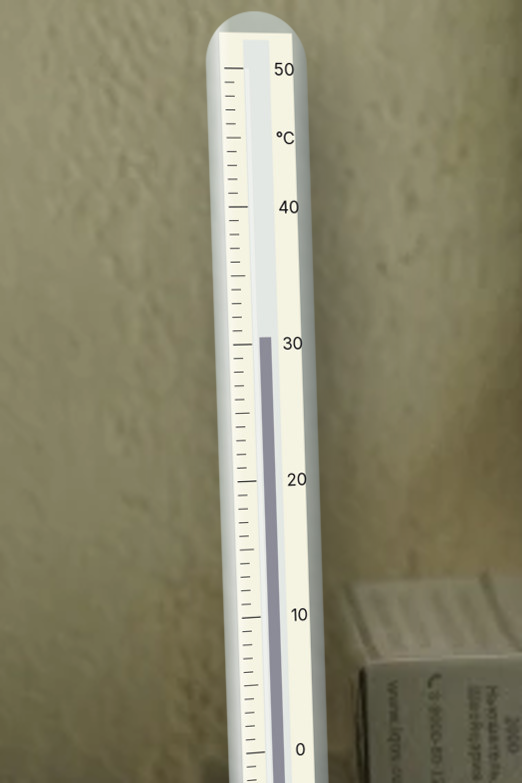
30.5 °C
